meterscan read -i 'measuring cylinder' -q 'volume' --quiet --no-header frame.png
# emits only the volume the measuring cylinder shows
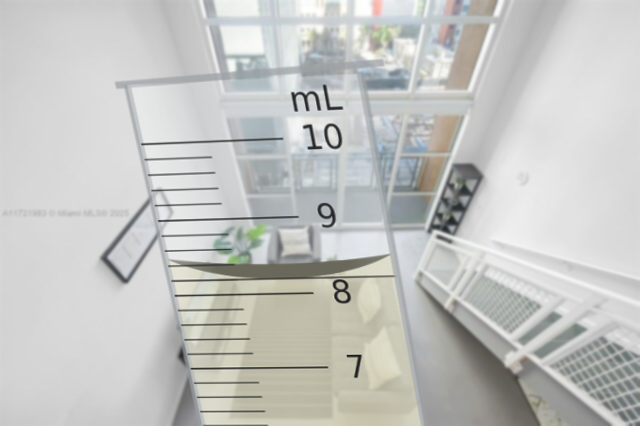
8.2 mL
